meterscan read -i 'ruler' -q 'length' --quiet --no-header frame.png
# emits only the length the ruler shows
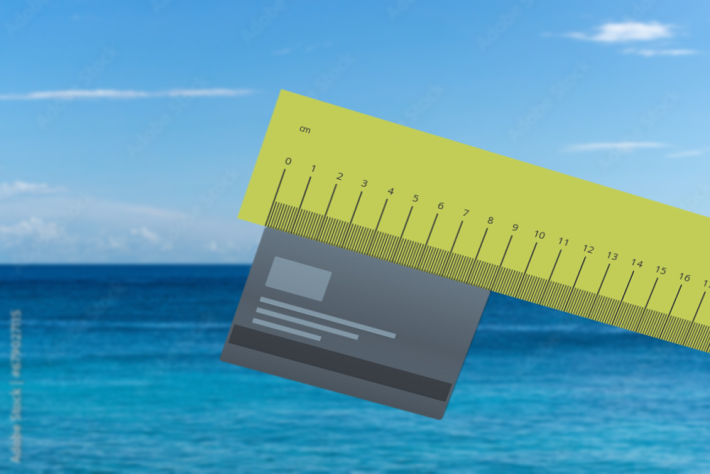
9 cm
